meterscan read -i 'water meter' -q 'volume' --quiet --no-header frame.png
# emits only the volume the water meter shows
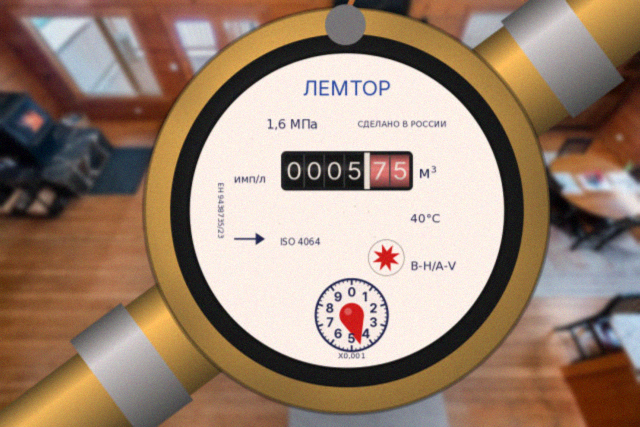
5.754 m³
